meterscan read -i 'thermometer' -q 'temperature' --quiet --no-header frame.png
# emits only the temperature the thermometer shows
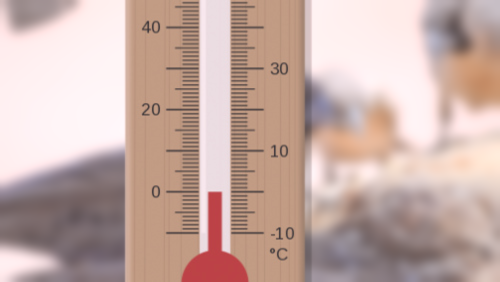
0 °C
